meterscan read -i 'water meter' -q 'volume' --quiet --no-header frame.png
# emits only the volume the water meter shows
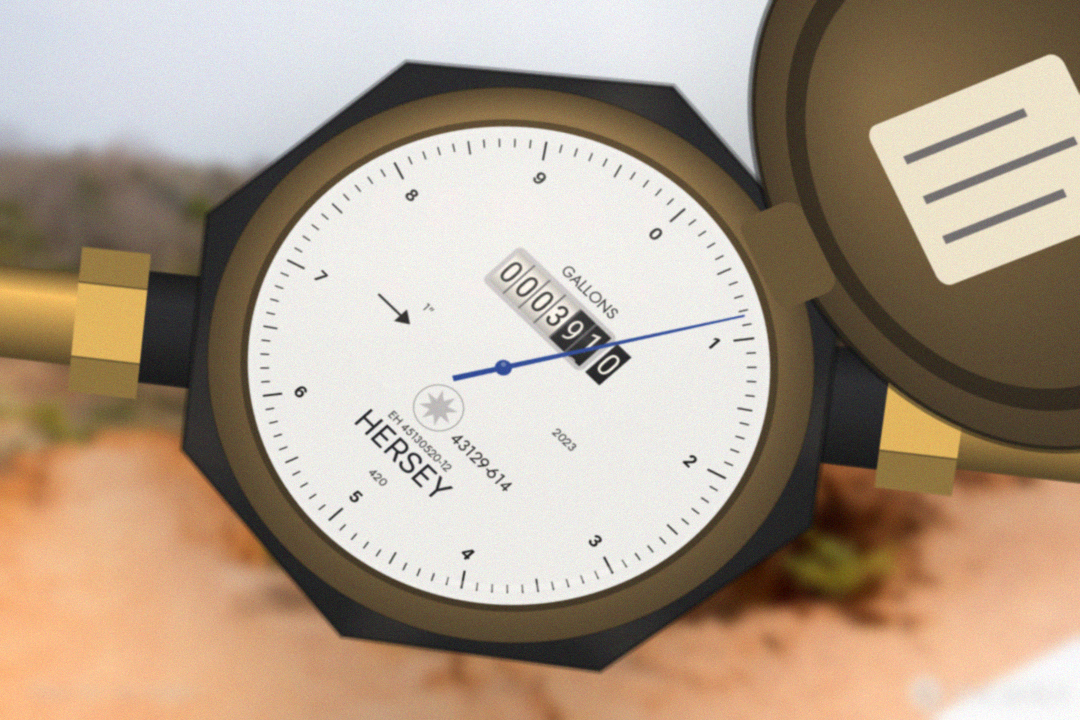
3910.8 gal
